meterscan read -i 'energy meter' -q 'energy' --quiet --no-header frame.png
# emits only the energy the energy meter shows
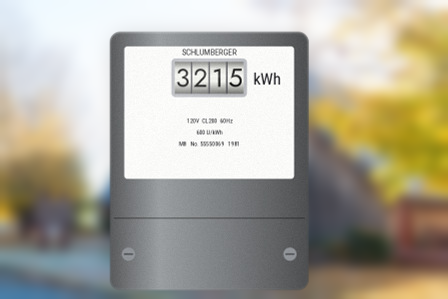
3215 kWh
